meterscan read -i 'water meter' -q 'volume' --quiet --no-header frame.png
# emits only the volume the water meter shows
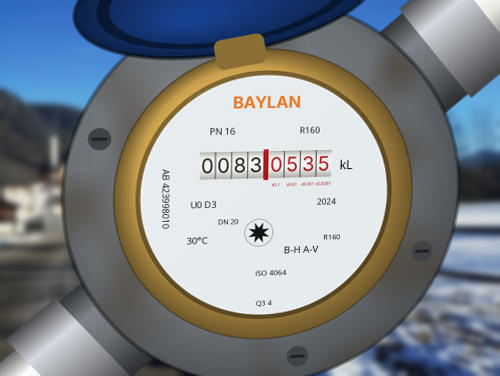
83.0535 kL
